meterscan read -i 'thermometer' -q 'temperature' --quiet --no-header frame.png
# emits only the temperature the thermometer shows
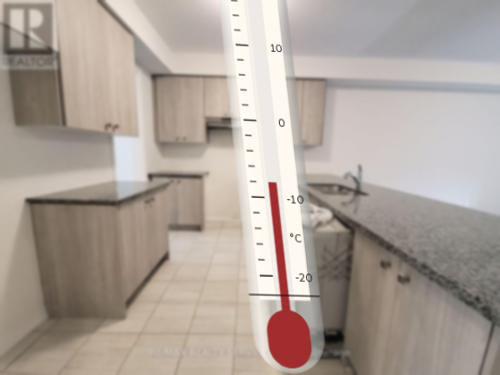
-8 °C
